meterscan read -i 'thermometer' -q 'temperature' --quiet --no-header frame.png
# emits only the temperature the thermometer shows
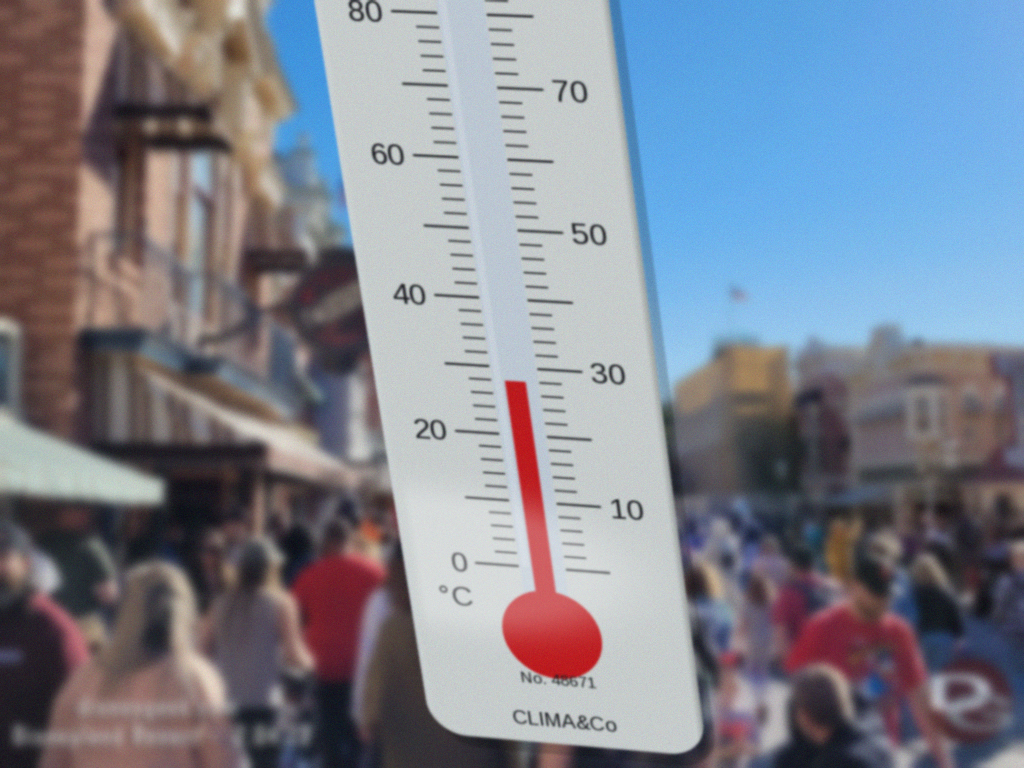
28 °C
